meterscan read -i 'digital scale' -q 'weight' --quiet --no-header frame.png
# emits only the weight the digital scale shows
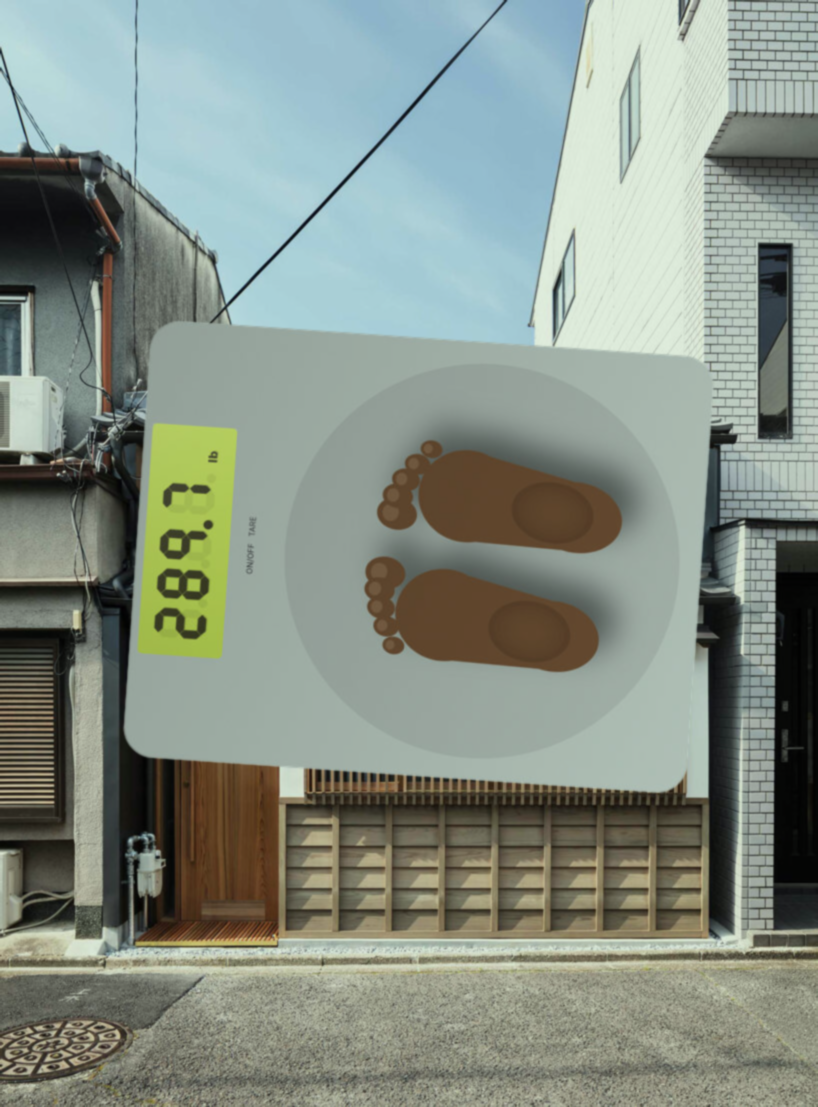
289.7 lb
